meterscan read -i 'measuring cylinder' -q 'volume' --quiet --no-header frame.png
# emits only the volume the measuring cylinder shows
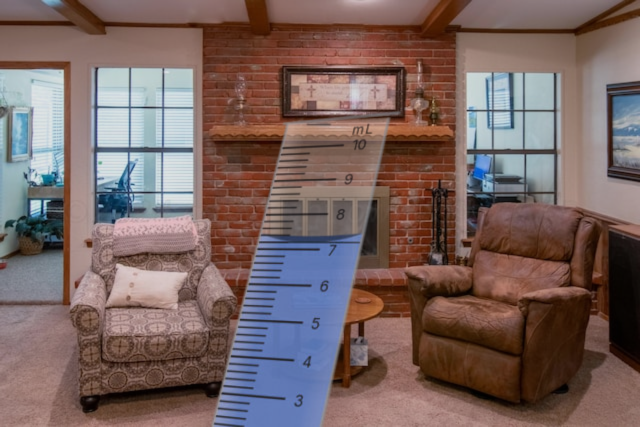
7.2 mL
